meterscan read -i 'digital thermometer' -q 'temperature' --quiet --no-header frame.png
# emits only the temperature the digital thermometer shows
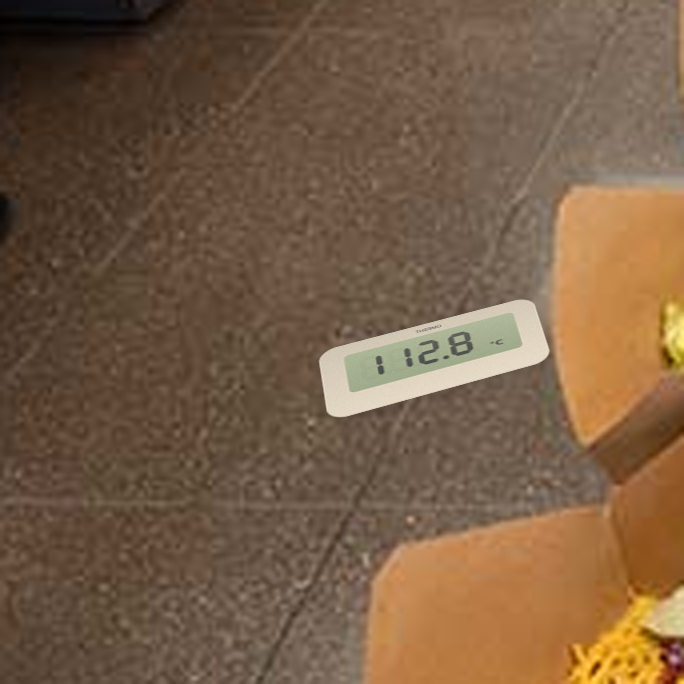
112.8 °C
